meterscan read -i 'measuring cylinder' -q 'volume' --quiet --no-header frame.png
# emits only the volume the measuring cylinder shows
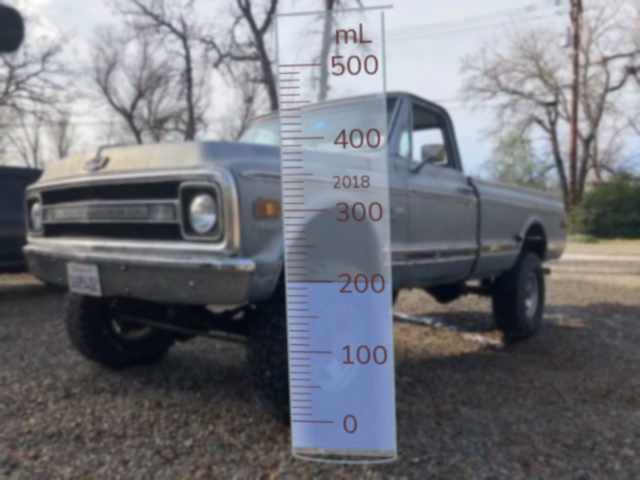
200 mL
